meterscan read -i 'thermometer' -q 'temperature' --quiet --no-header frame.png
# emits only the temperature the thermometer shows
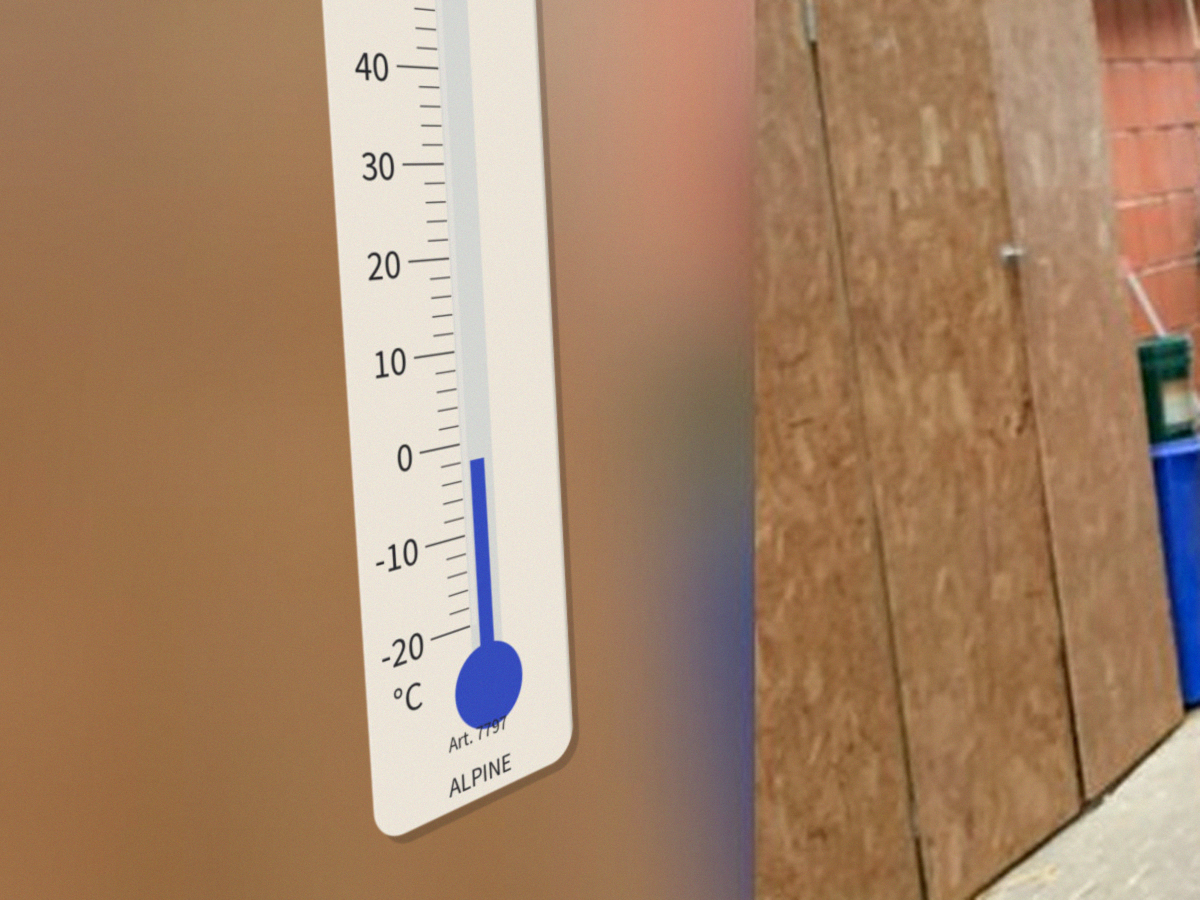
-2 °C
